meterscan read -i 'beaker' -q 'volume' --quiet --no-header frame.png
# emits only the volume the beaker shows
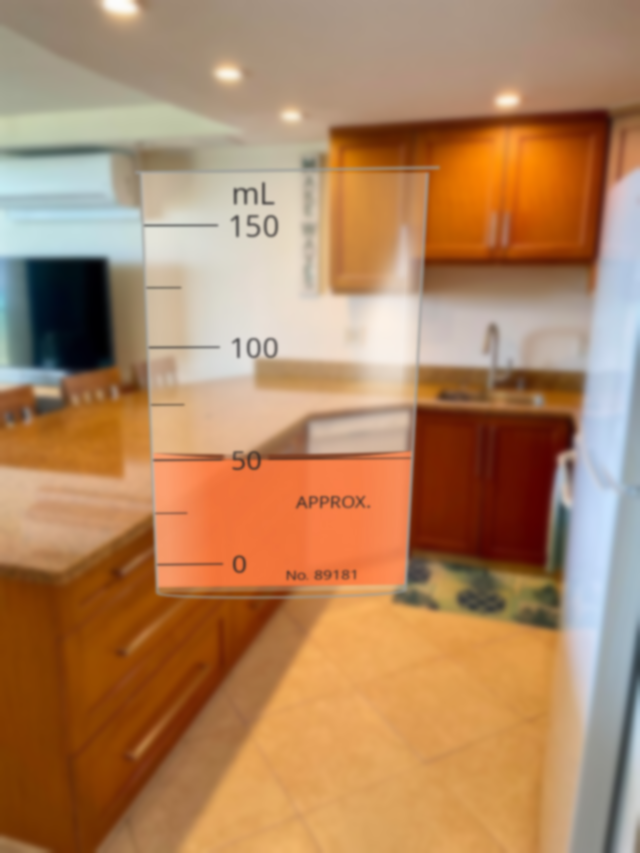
50 mL
